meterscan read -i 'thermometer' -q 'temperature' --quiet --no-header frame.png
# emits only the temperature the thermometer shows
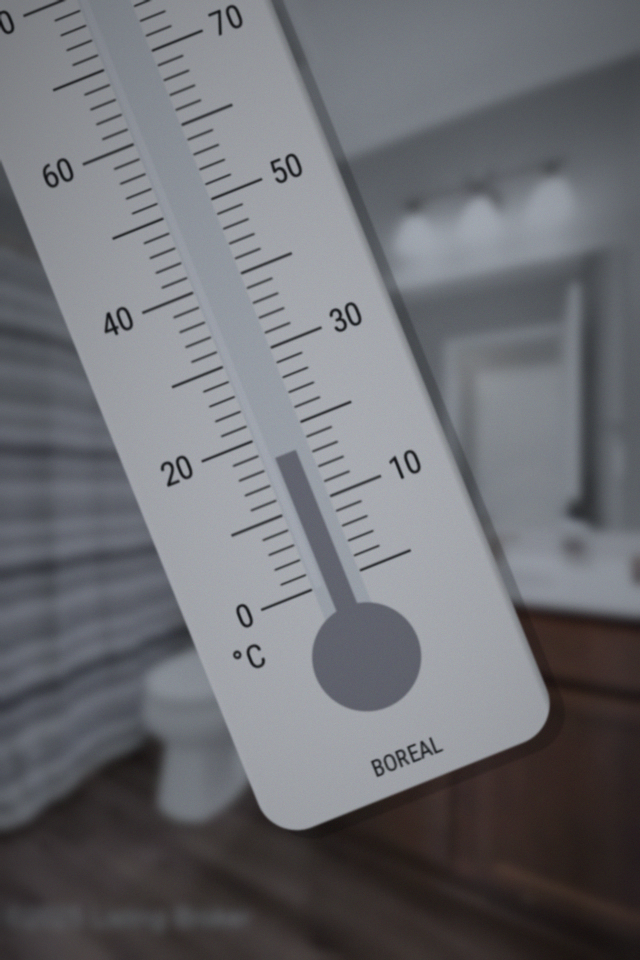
17 °C
